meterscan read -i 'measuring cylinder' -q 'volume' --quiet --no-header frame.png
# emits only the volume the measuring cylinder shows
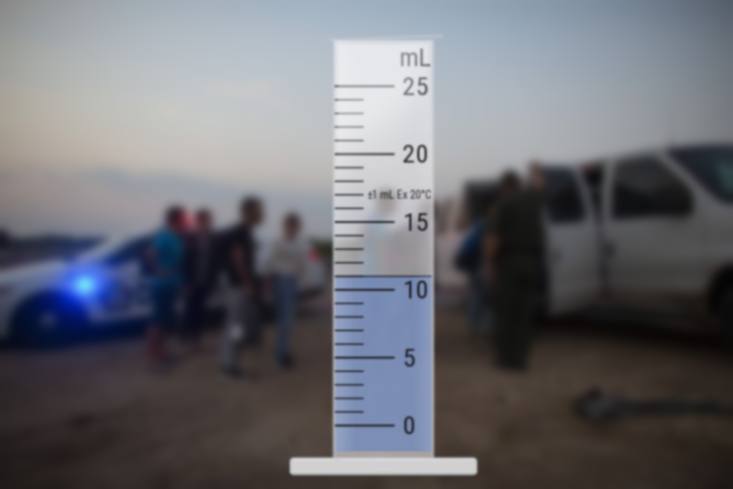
11 mL
